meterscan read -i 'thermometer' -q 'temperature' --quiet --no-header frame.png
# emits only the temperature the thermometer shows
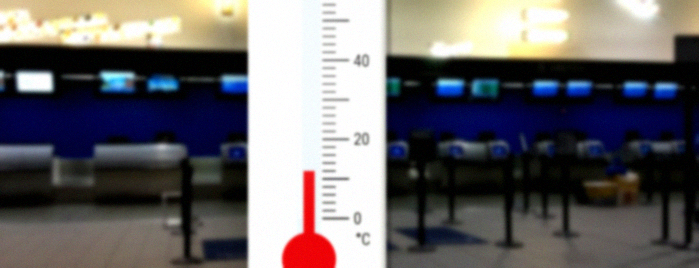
12 °C
